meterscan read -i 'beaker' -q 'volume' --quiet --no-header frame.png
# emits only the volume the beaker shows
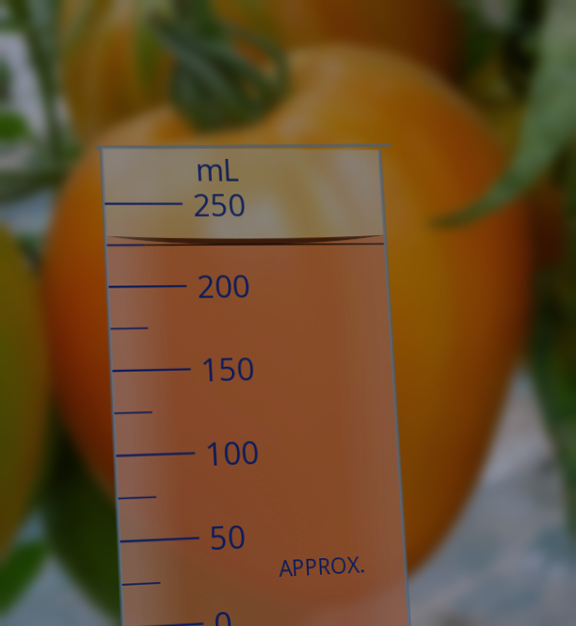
225 mL
